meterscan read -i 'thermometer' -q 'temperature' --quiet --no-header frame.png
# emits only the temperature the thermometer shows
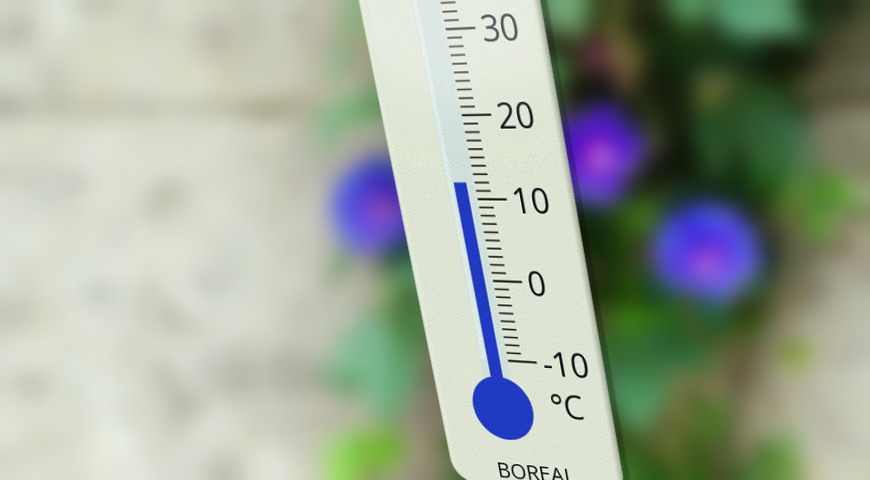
12 °C
